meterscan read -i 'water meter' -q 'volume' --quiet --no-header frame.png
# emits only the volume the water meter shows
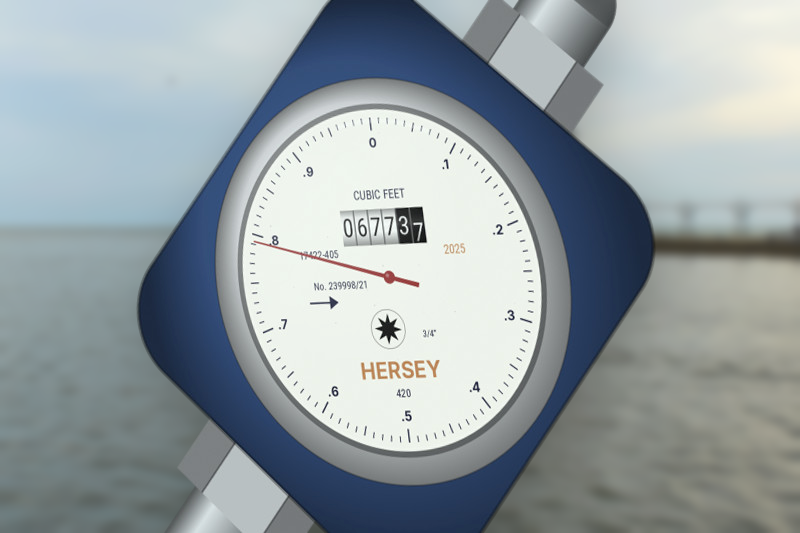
67736.79 ft³
